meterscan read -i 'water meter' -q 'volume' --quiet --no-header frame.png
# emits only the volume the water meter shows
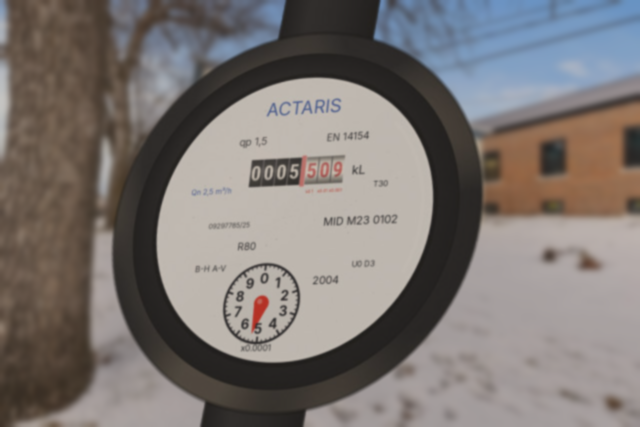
5.5095 kL
